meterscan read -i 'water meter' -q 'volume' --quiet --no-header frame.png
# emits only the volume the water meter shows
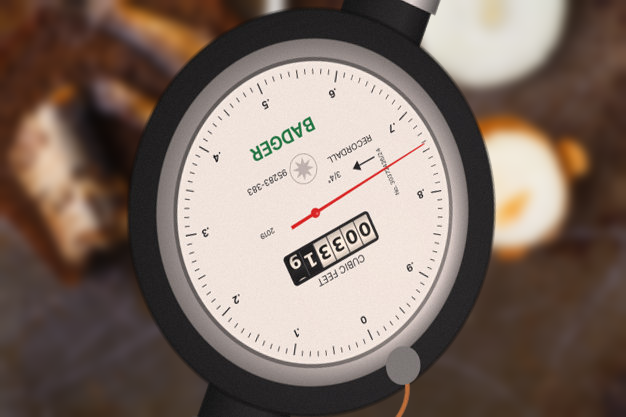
3318.74 ft³
